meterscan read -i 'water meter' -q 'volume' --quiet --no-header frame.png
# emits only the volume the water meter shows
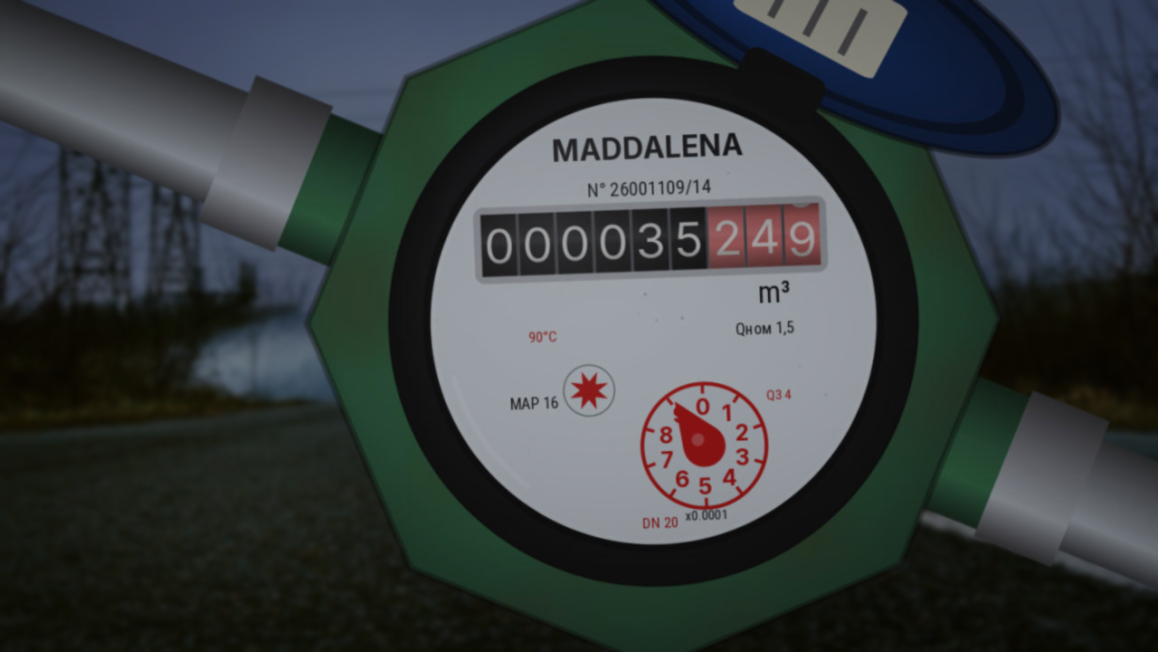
35.2489 m³
